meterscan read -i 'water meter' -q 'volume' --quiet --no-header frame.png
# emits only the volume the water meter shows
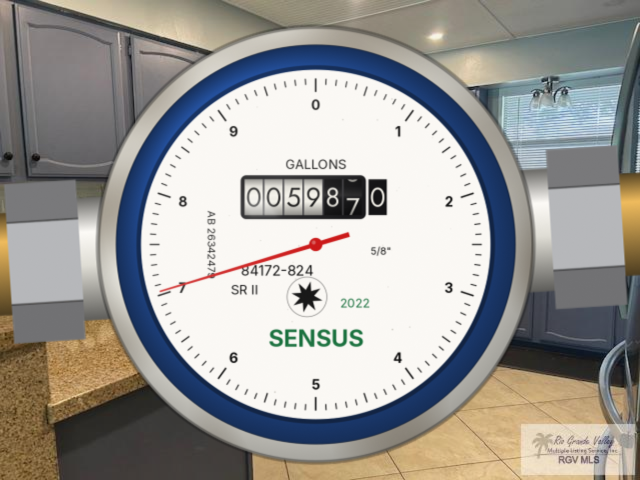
59867.0 gal
